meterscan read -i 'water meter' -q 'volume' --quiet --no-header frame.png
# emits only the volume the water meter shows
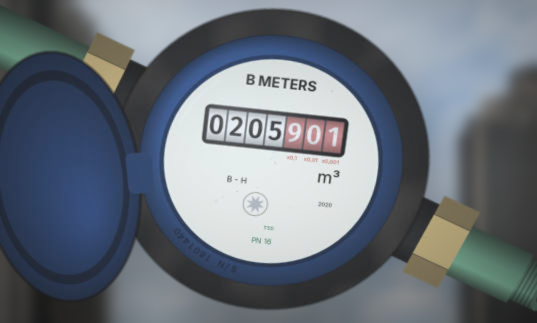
205.901 m³
